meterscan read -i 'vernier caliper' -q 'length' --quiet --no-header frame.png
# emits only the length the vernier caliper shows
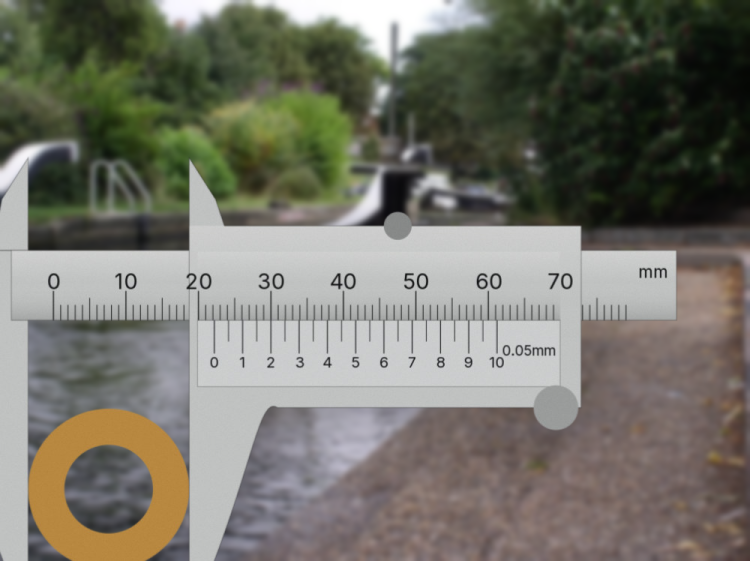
22.2 mm
